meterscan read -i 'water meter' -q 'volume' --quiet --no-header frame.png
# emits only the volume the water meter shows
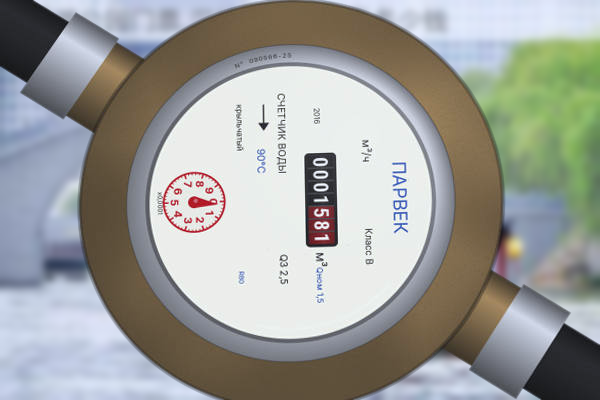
1.5810 m³
